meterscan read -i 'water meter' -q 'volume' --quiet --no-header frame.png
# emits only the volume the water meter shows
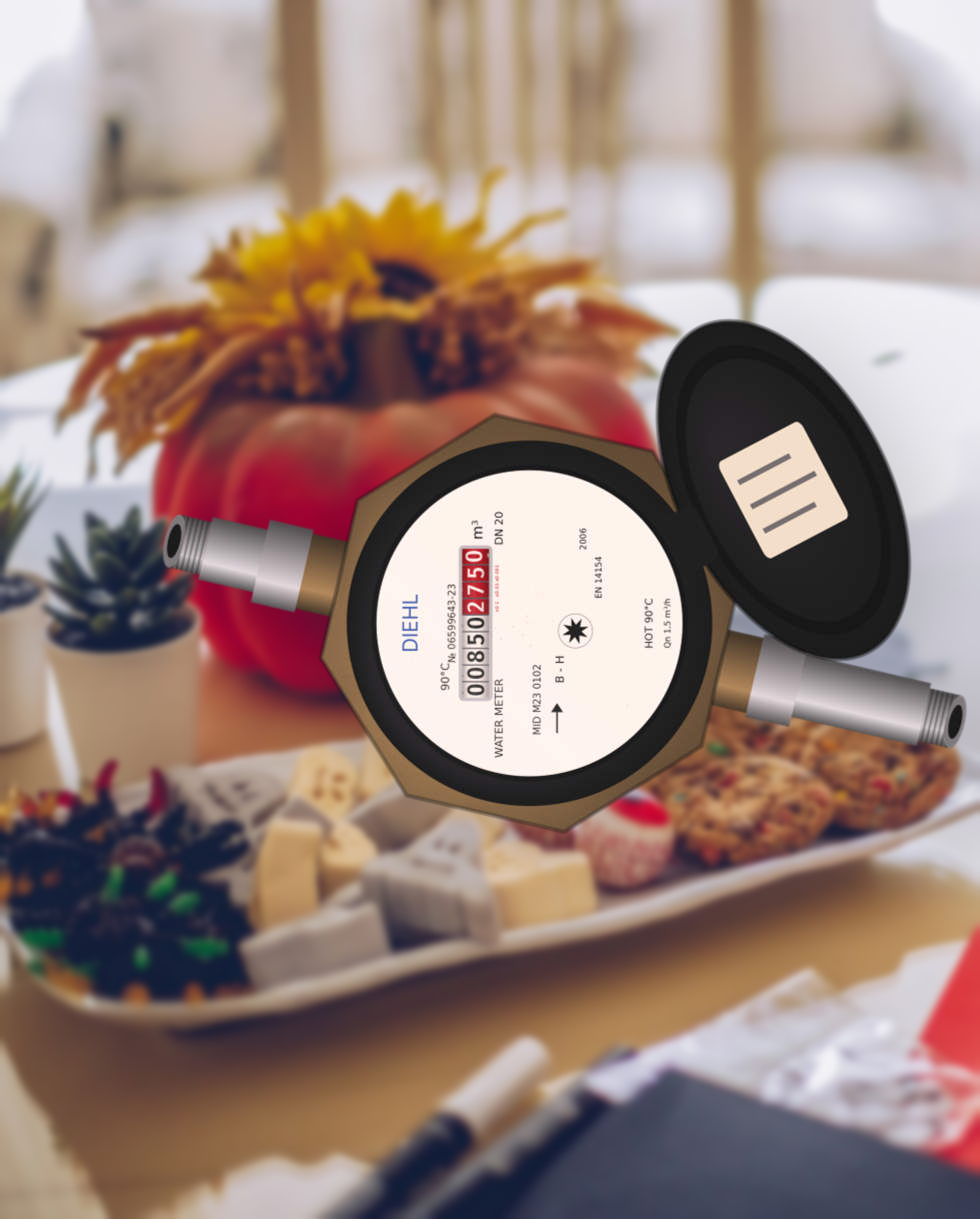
850.2750 m³
